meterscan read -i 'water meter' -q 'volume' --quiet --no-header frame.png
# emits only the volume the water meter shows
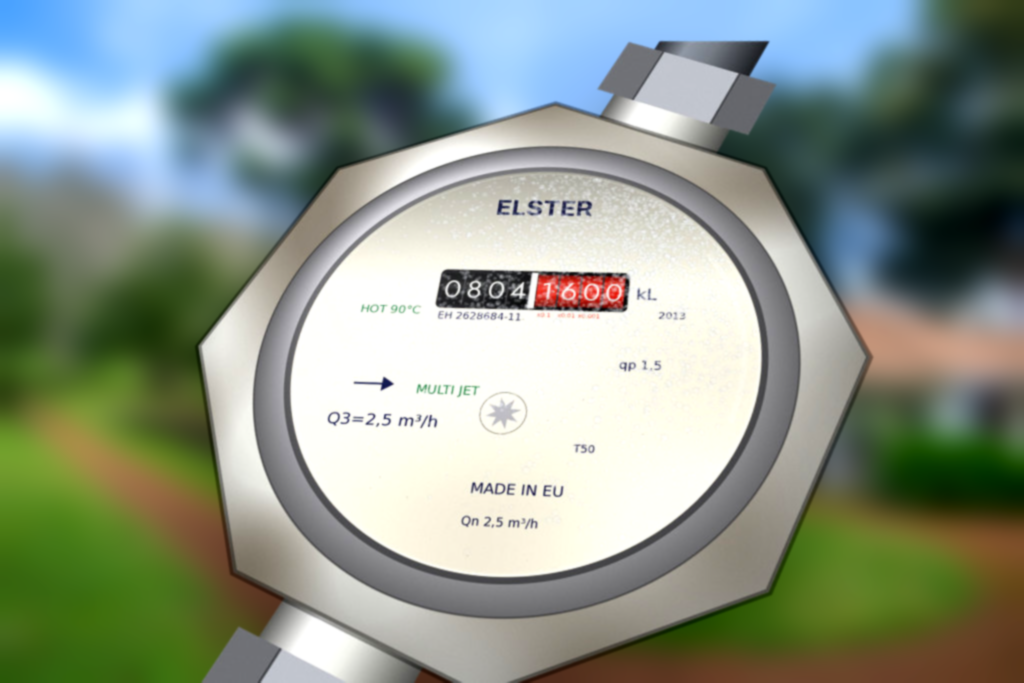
804.1600 kL
